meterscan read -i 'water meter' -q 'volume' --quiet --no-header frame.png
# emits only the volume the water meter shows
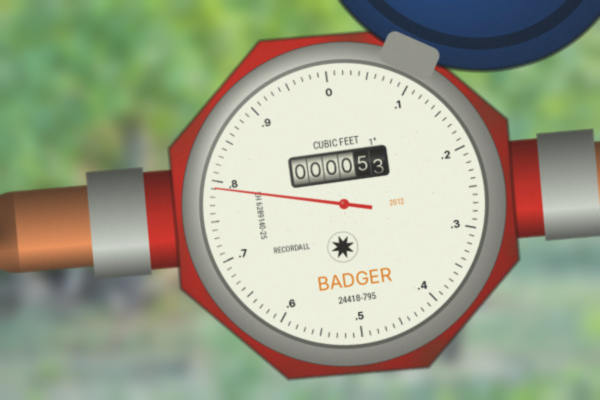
52.79 ft³
